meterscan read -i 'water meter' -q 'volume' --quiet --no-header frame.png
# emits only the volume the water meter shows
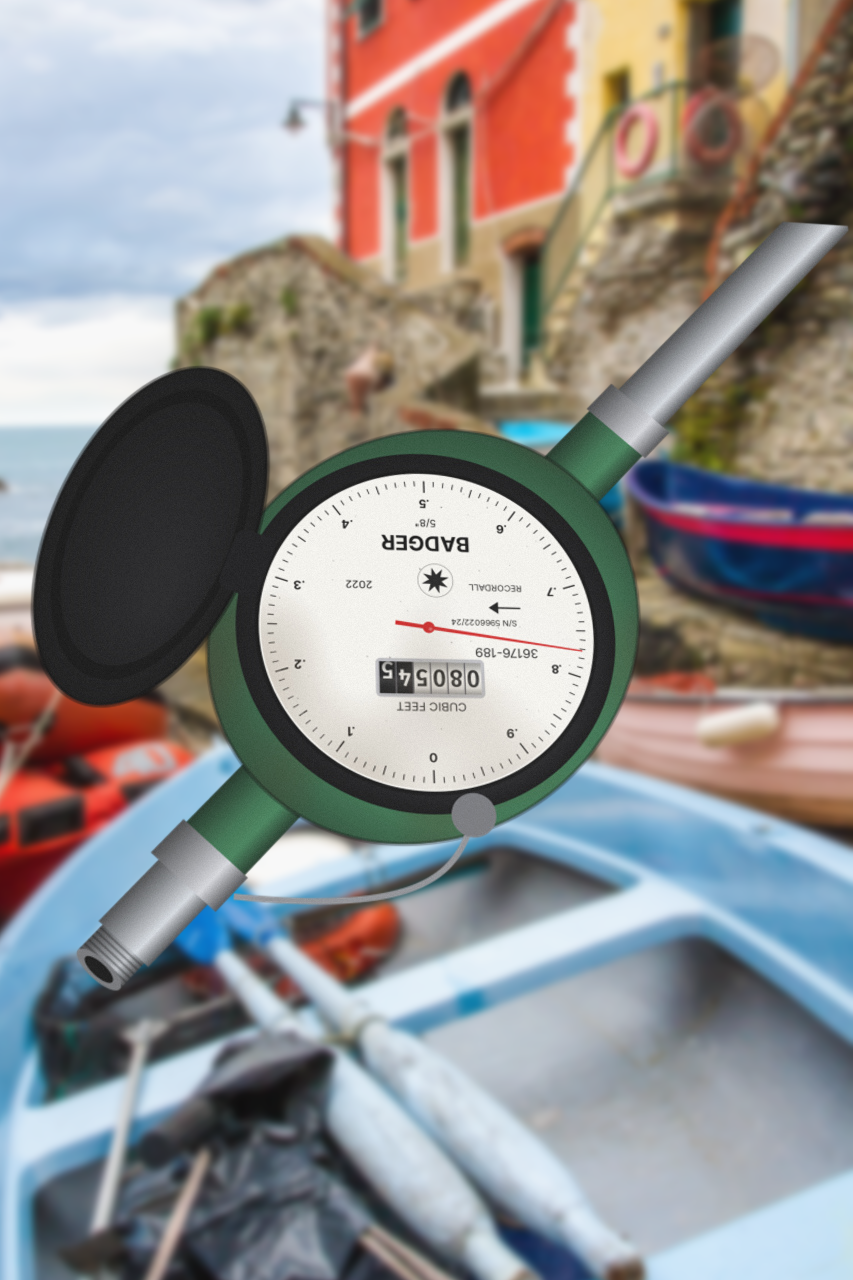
80544.77 ft³
